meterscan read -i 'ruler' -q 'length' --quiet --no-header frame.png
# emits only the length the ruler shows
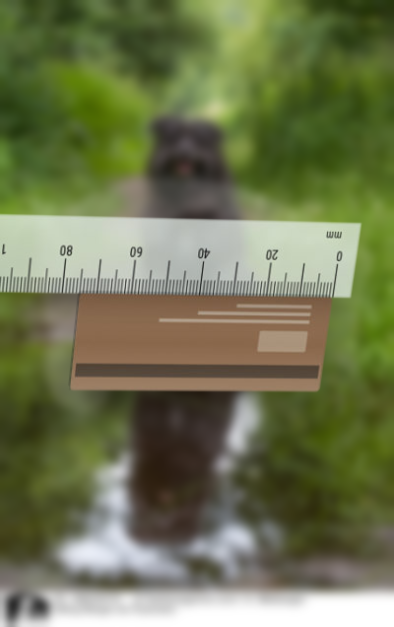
75 mm
